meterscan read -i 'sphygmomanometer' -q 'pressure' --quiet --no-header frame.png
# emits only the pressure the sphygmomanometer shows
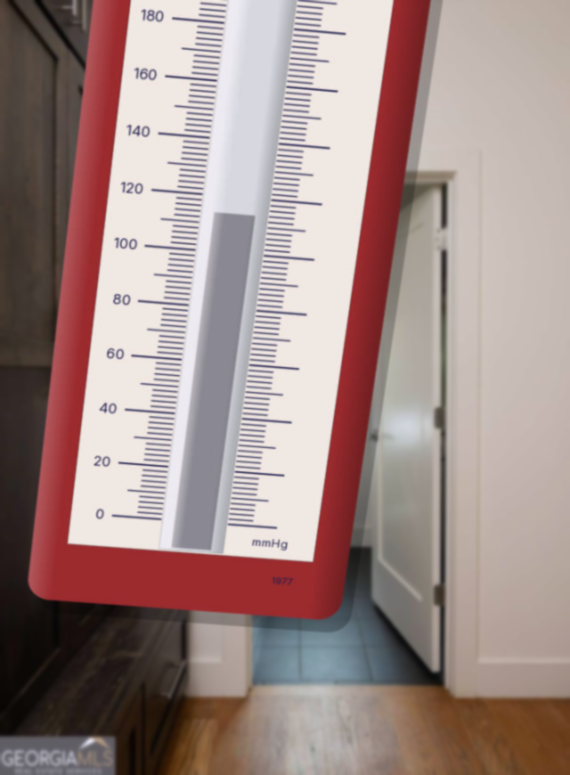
114 mmHg
